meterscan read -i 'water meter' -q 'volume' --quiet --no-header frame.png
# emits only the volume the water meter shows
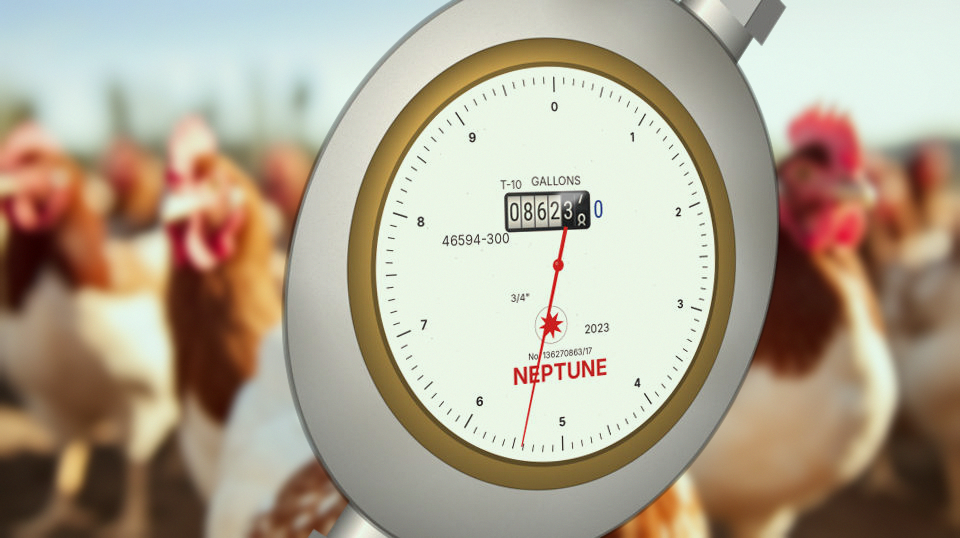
862375.4 gal
